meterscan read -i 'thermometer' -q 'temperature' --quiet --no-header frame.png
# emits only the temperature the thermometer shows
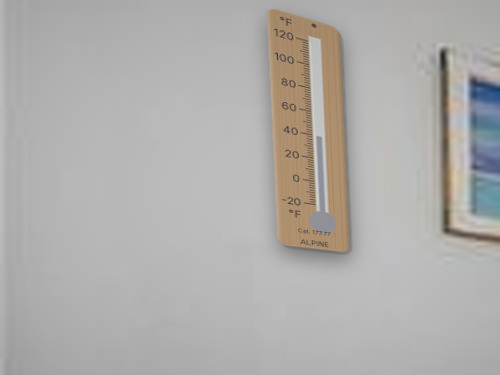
40 °F
